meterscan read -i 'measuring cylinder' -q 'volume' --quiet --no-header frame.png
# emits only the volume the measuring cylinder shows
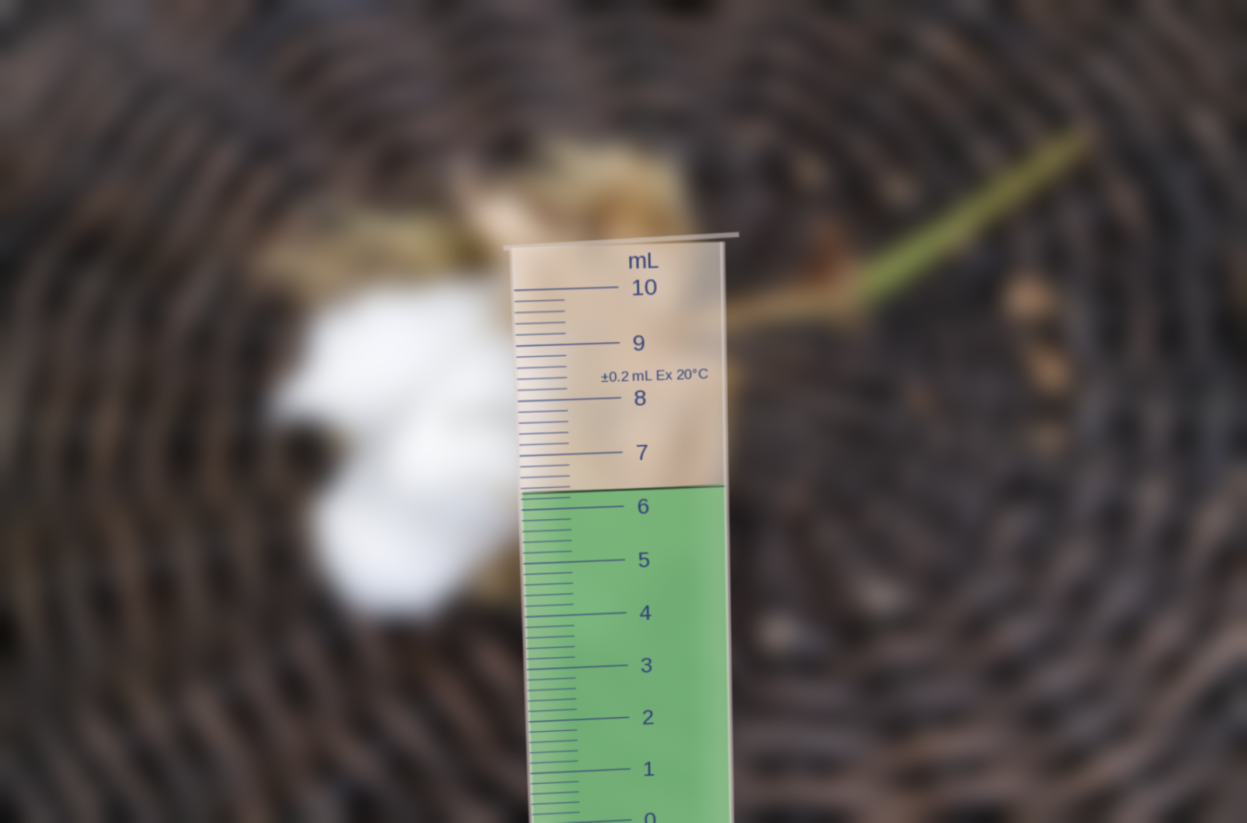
6.3 mL
